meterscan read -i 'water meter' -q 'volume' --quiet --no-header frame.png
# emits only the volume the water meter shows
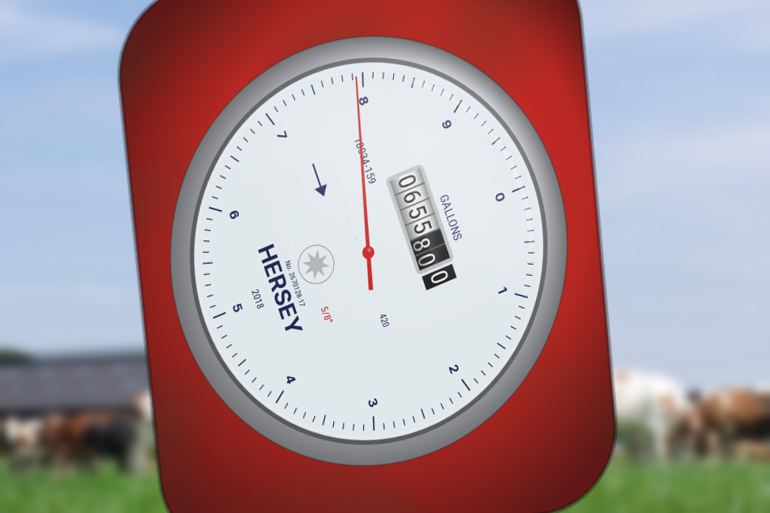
655797.9 gal
